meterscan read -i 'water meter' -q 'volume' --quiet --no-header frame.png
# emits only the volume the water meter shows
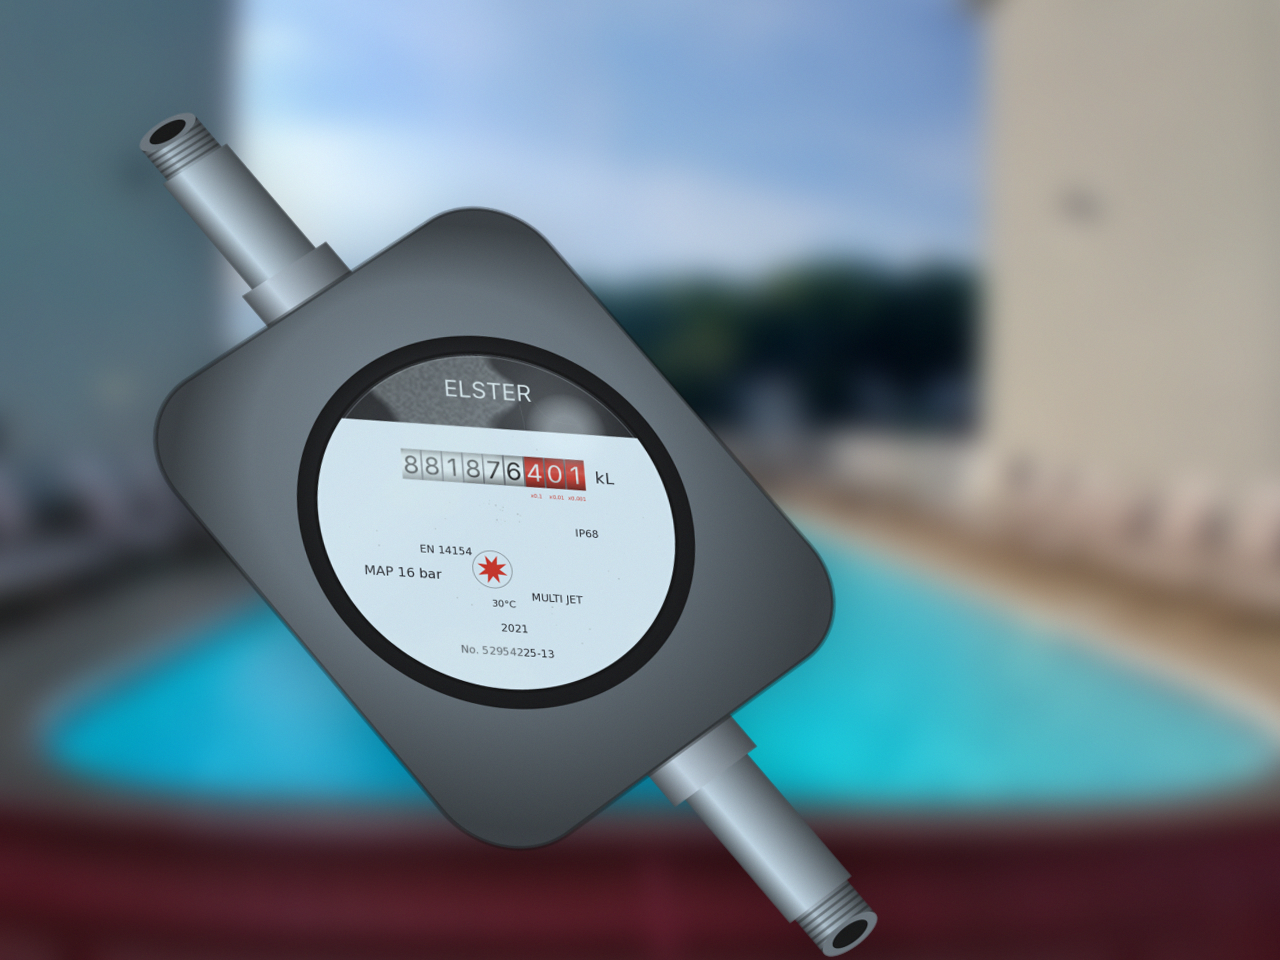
881876.401 kL
